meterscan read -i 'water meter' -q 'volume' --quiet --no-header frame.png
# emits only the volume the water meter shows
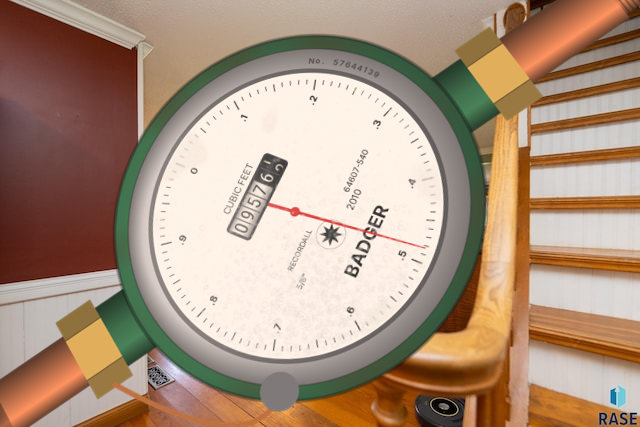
95761.48 ft³
